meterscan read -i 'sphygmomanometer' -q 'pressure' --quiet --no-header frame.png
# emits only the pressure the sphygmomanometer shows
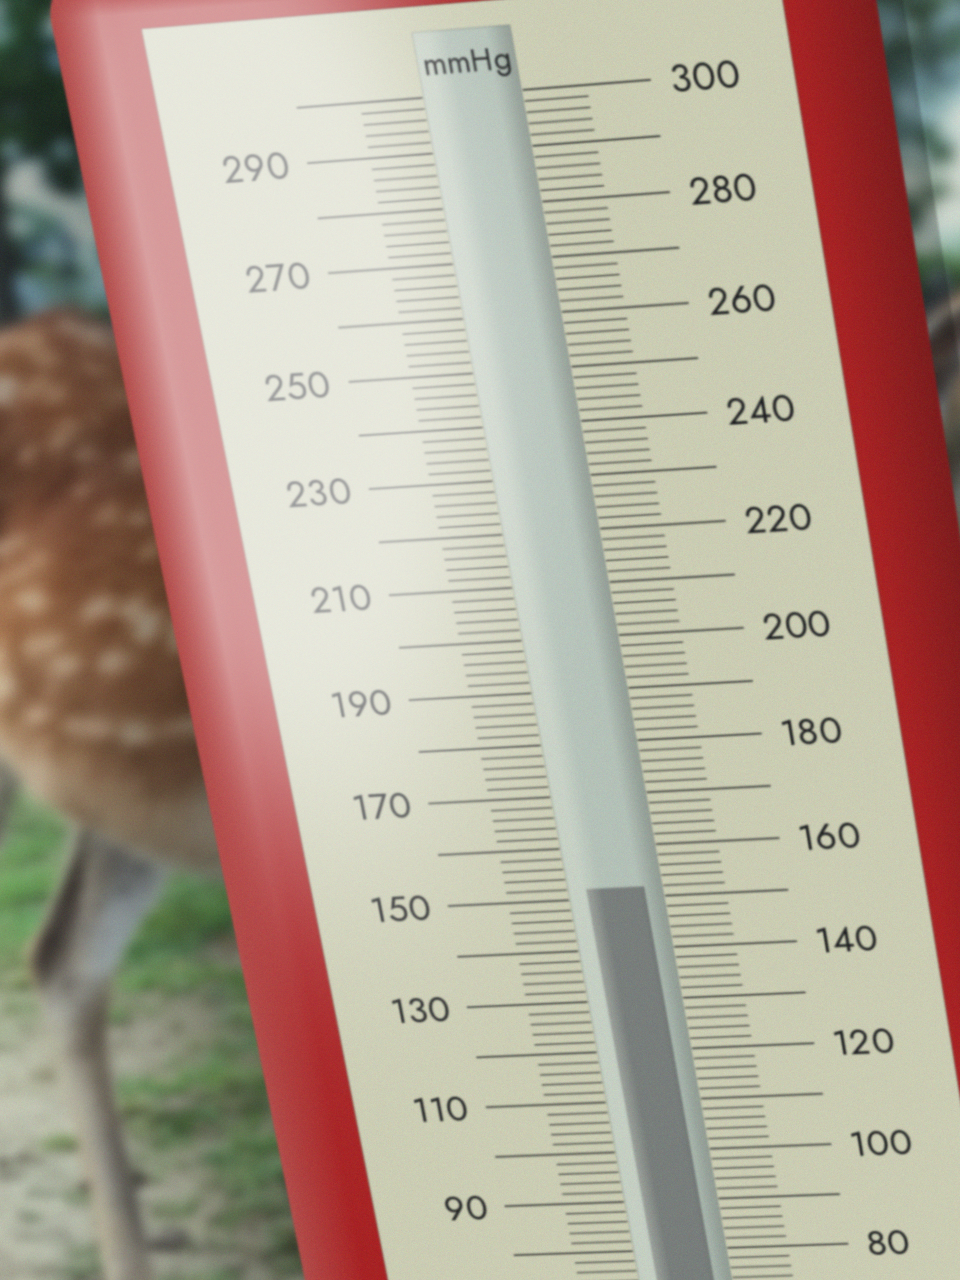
152 mmHg
